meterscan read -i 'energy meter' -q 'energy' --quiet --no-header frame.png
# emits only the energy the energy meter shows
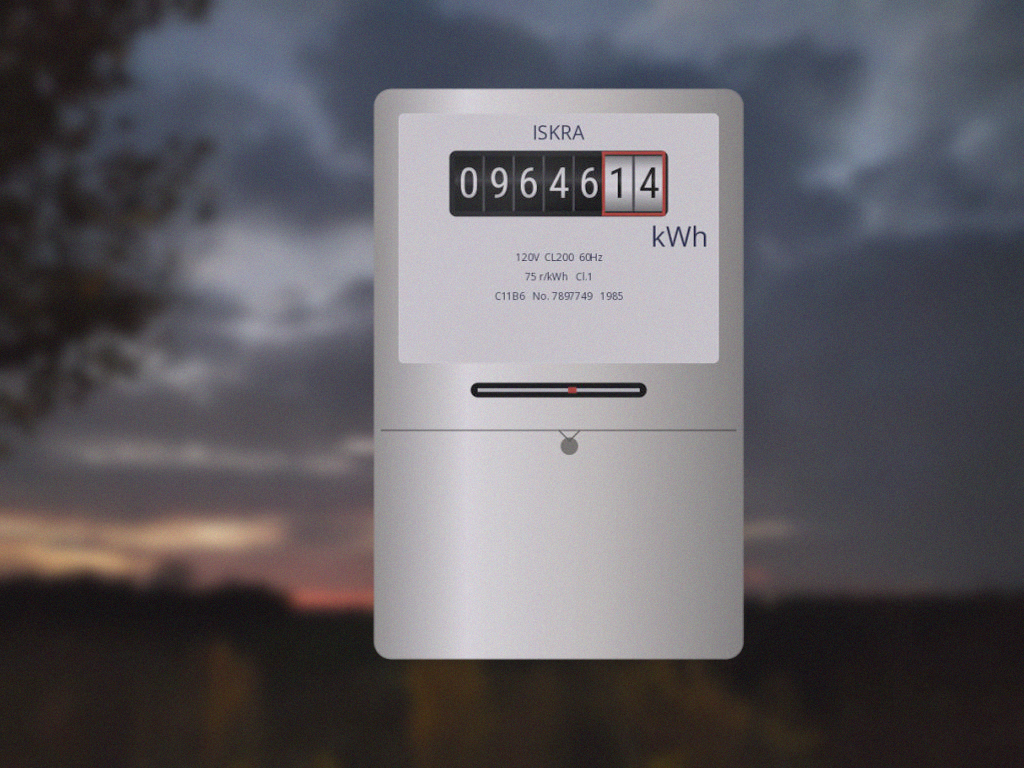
9646.14 kWh
